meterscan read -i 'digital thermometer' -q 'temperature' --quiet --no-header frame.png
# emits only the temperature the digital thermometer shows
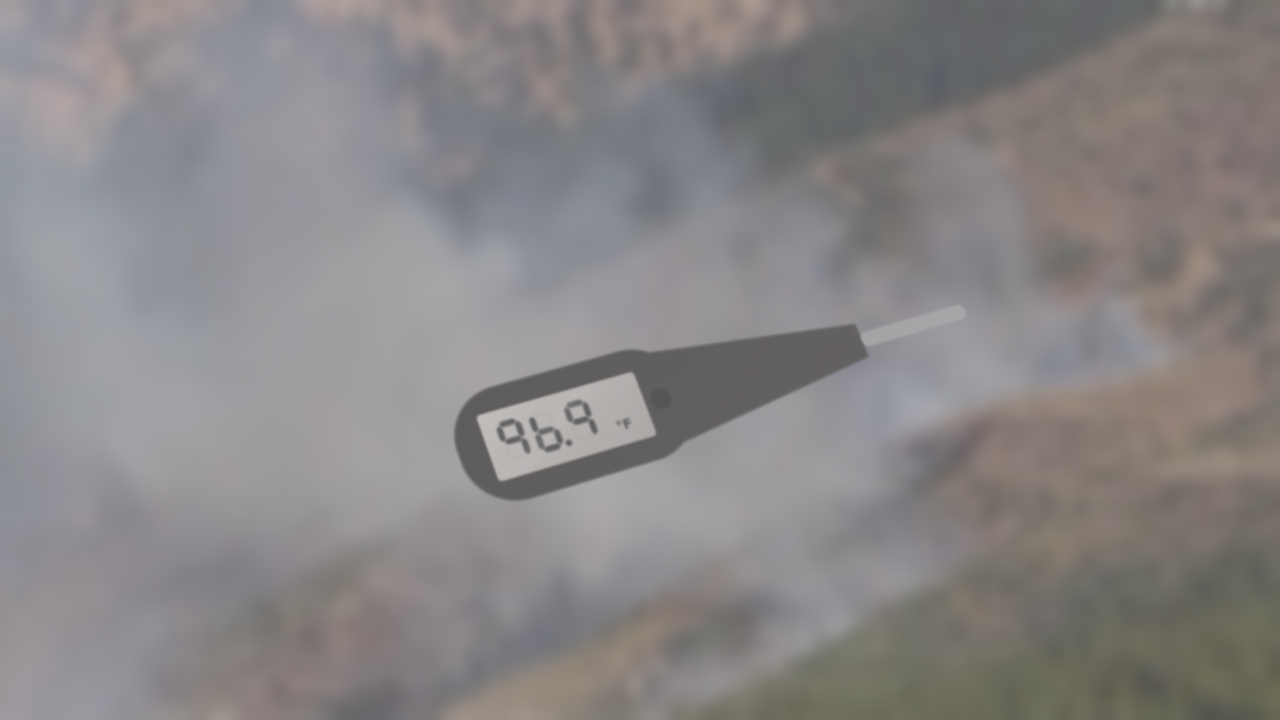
96.9 °F
